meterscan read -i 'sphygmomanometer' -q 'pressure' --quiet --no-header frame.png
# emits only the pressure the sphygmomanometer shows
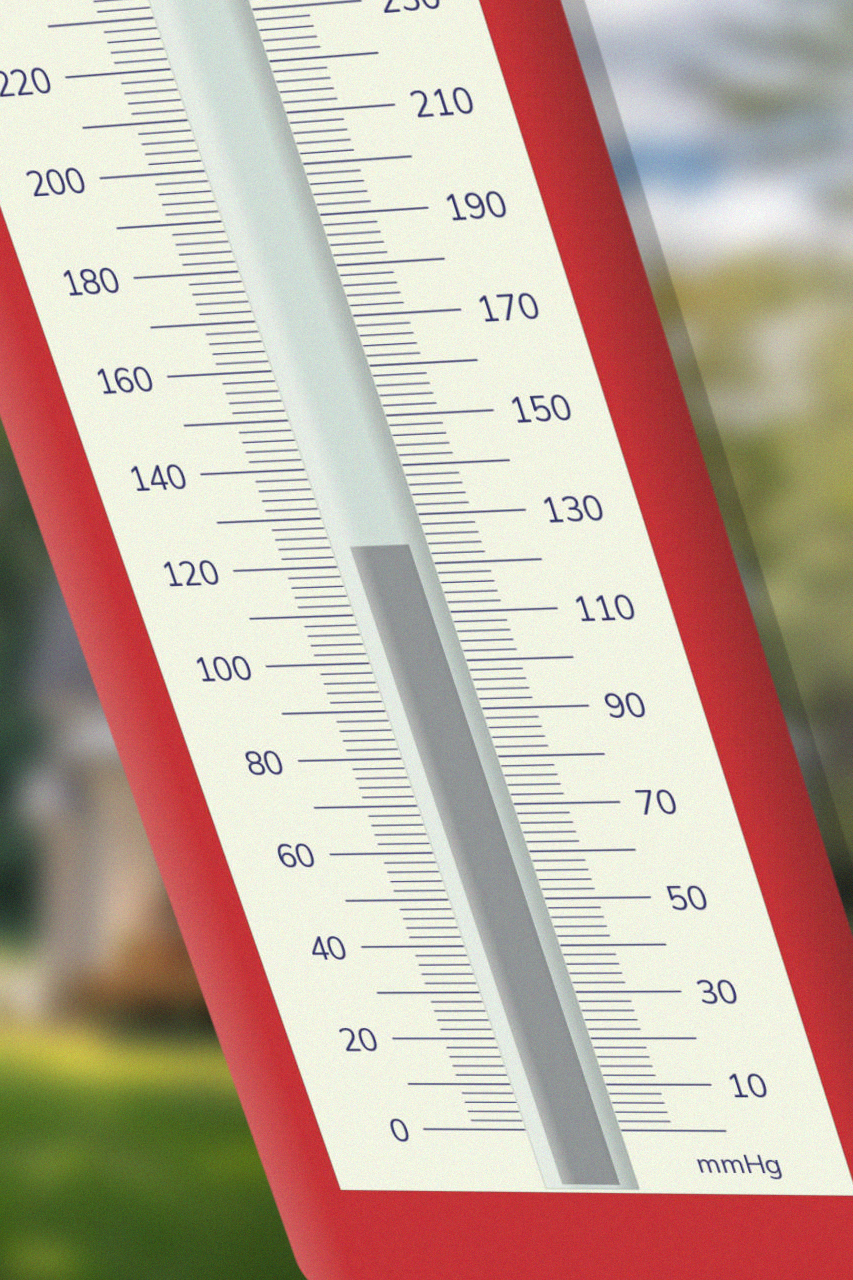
124 mmHg
